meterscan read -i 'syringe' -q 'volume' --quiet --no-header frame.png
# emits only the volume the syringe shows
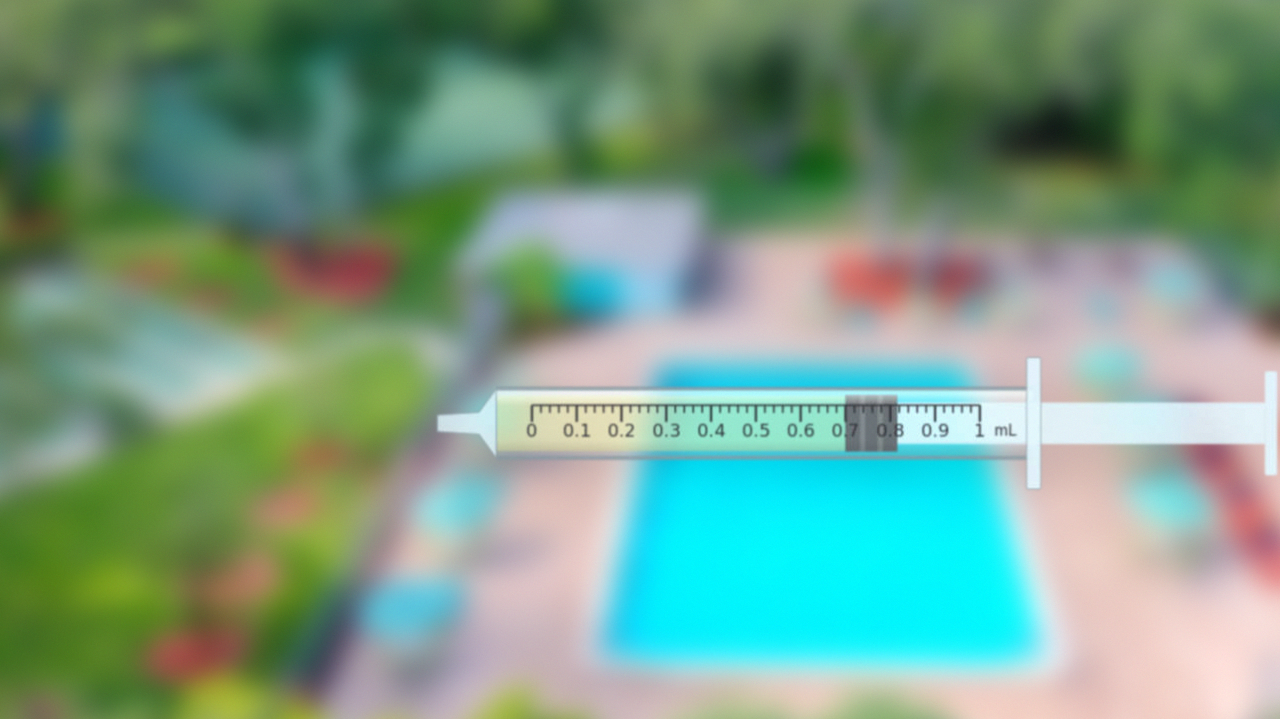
0.7 mL
